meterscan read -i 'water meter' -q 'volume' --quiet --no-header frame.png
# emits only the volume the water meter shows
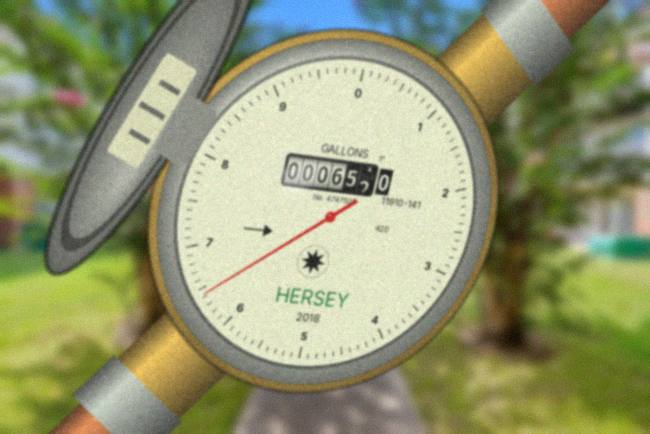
6516.4 gal
